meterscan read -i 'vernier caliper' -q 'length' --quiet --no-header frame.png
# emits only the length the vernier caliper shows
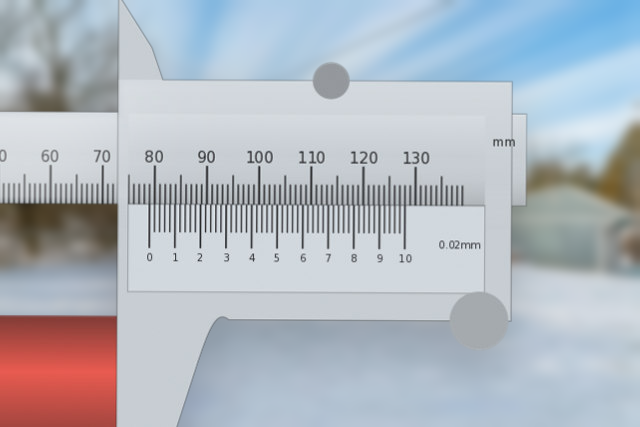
79.0 mm
